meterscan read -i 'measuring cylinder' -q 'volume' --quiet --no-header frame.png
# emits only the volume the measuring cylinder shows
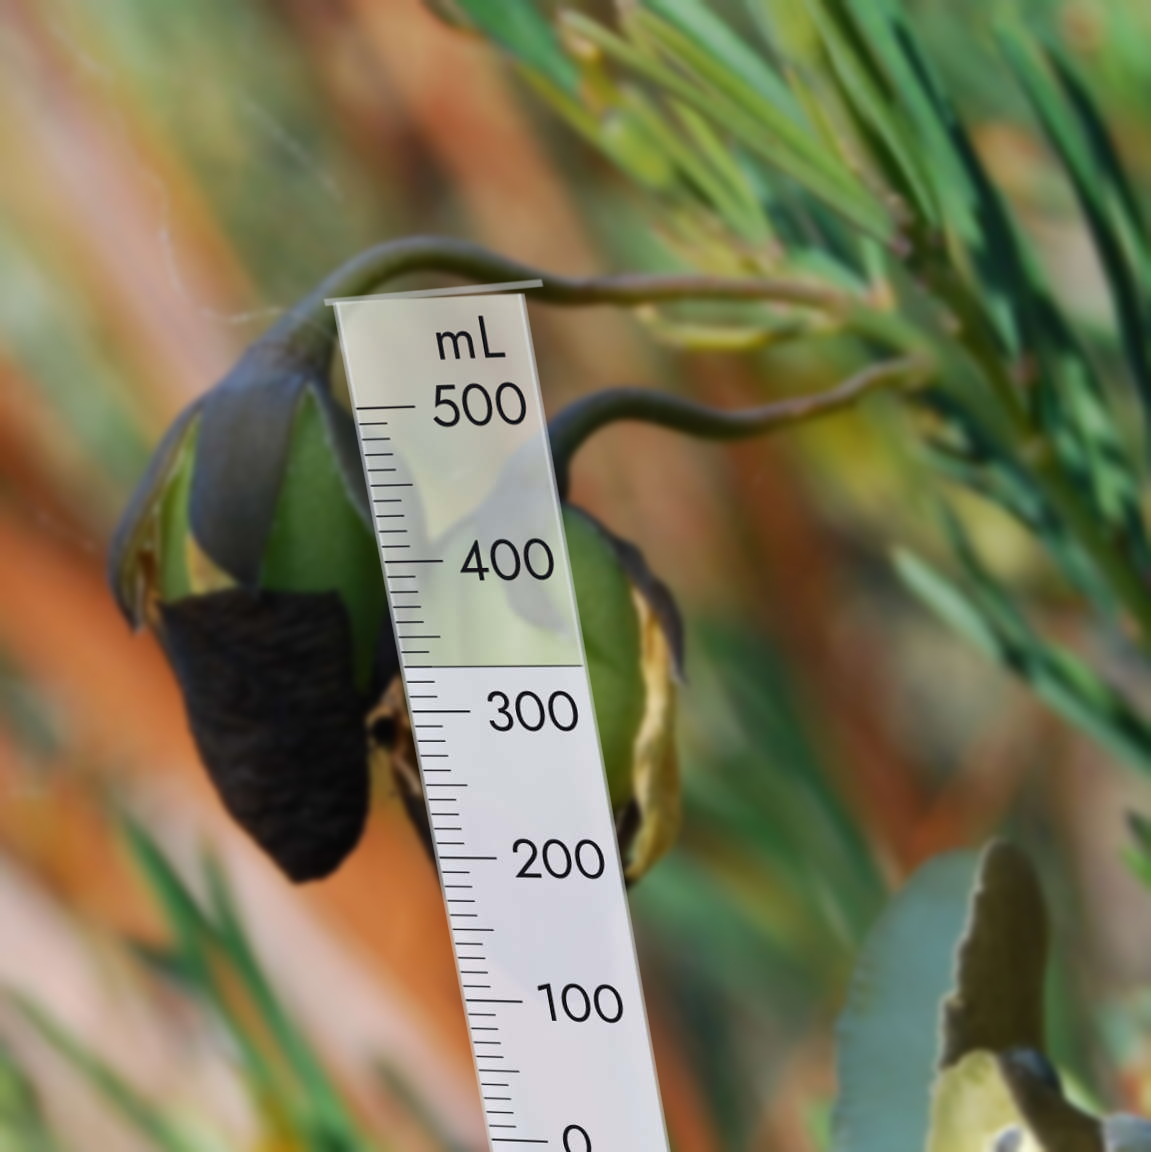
330 mL
